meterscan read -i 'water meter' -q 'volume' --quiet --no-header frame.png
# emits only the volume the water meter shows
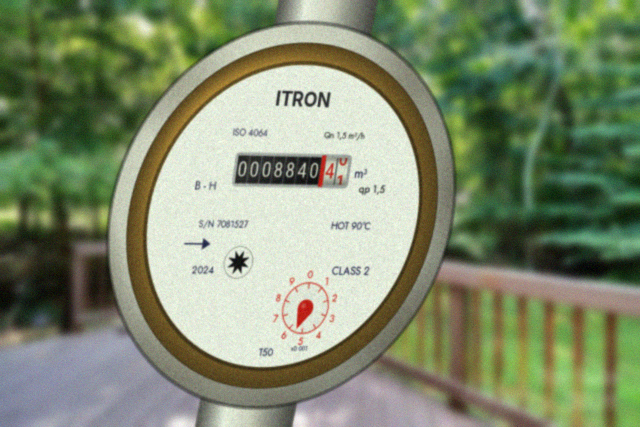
8840.405 m³
